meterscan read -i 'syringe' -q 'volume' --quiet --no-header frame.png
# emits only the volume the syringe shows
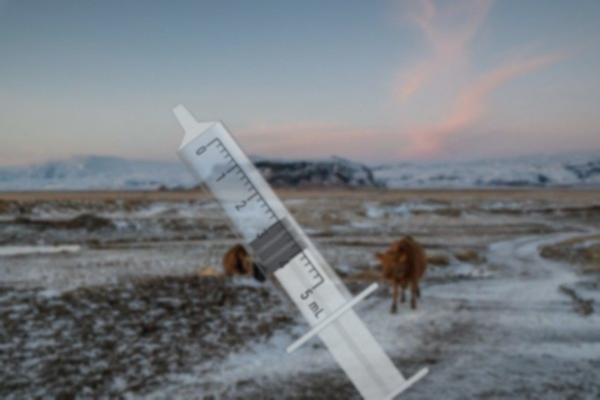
3 mL
